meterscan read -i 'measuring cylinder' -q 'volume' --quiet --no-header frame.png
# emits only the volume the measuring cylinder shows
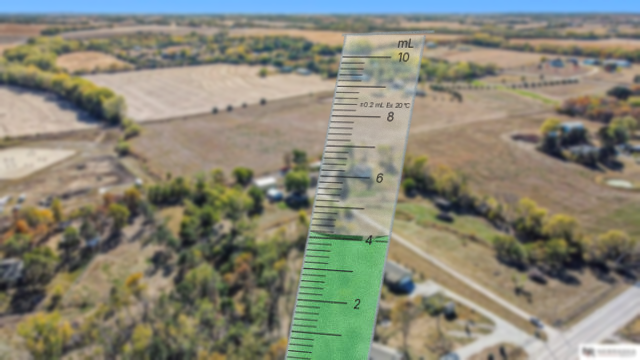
4 mL
